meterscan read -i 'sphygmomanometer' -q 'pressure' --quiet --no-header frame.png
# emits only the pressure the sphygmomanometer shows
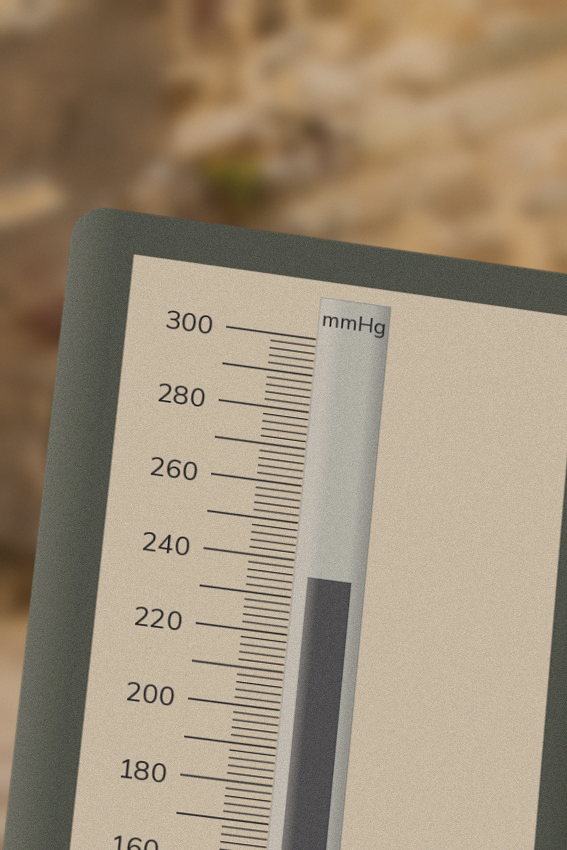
236 mmHg
